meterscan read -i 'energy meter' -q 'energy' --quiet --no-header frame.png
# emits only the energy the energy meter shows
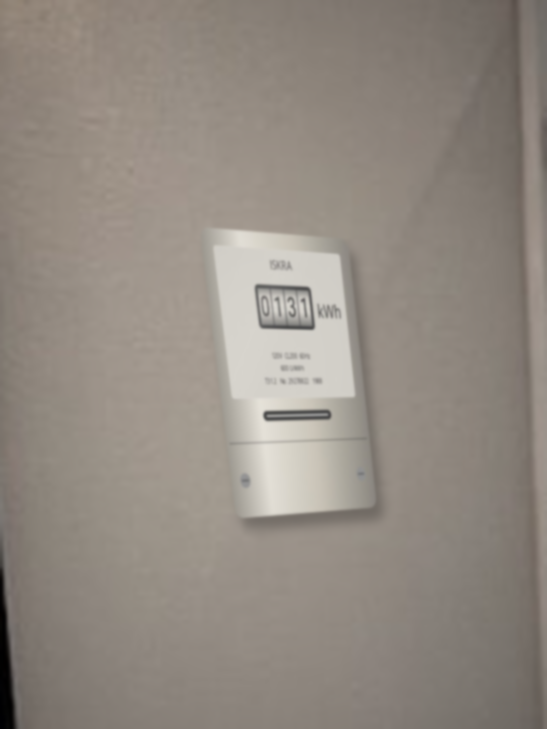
131 kWh
